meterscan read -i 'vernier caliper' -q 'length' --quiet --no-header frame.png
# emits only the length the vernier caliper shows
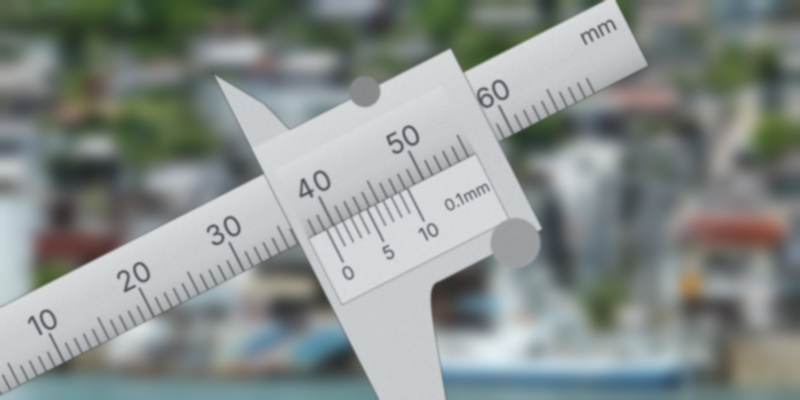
39.2 mm
